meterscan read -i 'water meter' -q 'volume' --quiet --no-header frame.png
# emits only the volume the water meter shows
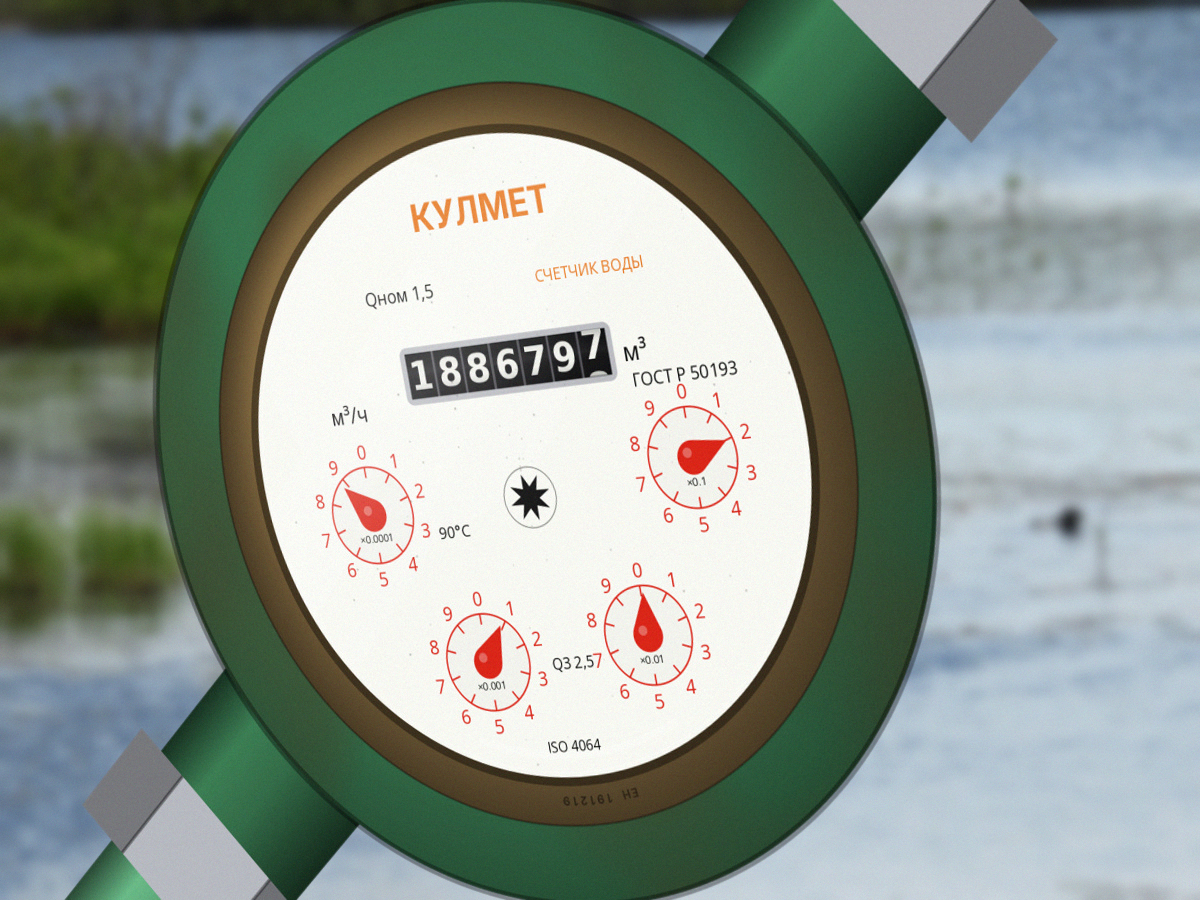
1886797.2008 m³
